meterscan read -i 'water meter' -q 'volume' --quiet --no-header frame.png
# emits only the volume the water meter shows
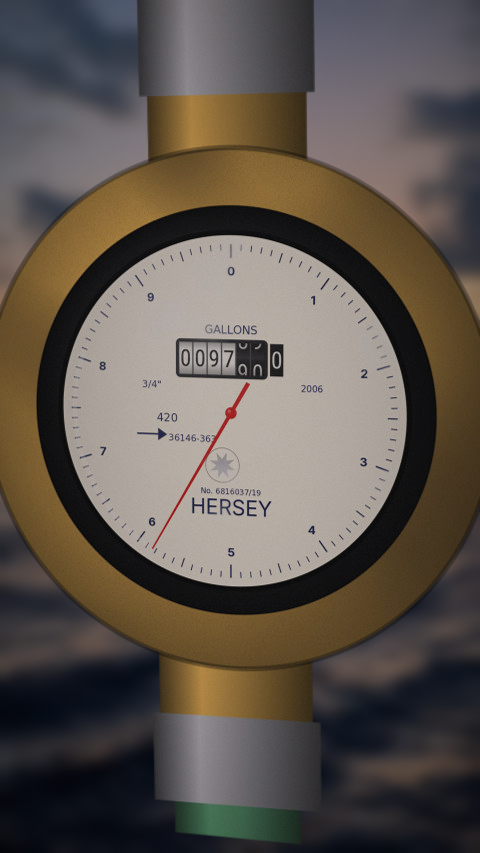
97895.8 gal
